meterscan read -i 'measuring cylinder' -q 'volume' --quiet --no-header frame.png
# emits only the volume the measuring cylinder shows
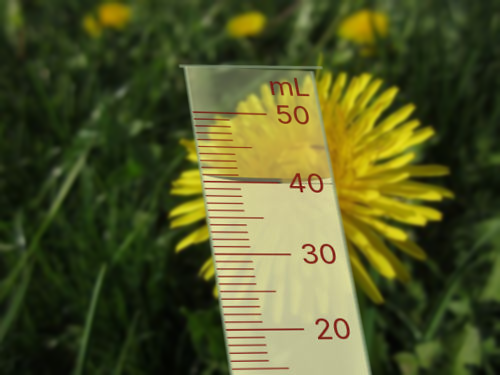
40 mL
